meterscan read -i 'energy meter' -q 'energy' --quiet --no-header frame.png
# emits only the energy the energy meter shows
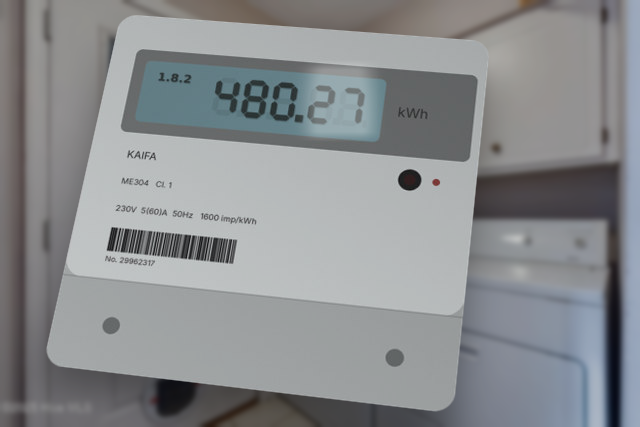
480.27 kWh
